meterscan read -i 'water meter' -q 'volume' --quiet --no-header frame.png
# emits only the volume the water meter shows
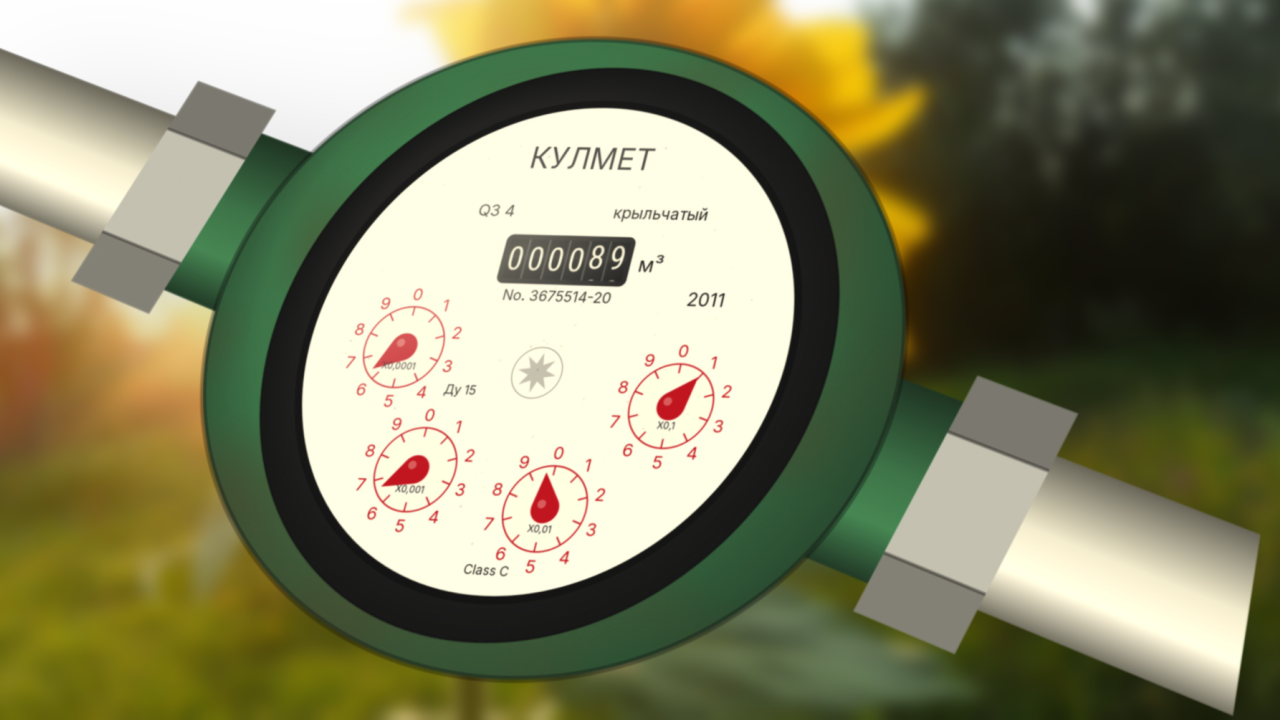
89.0966 m³
